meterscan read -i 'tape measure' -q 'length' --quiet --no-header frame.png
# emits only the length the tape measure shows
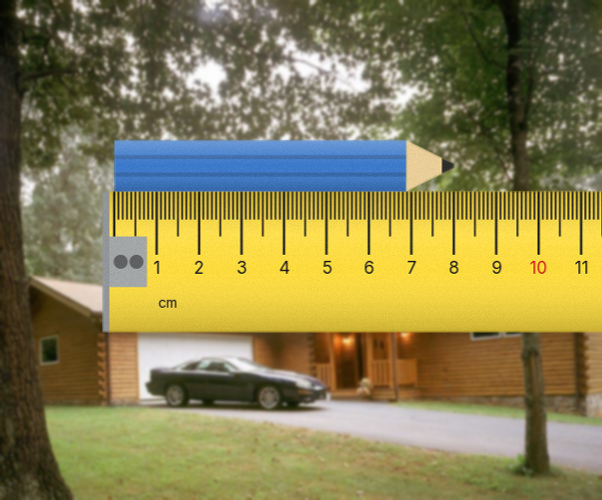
8 cm
